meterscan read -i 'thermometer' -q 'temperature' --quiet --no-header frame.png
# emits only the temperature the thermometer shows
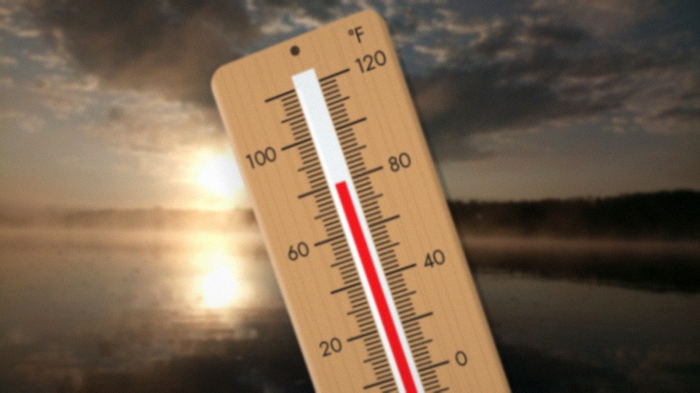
80 °F
